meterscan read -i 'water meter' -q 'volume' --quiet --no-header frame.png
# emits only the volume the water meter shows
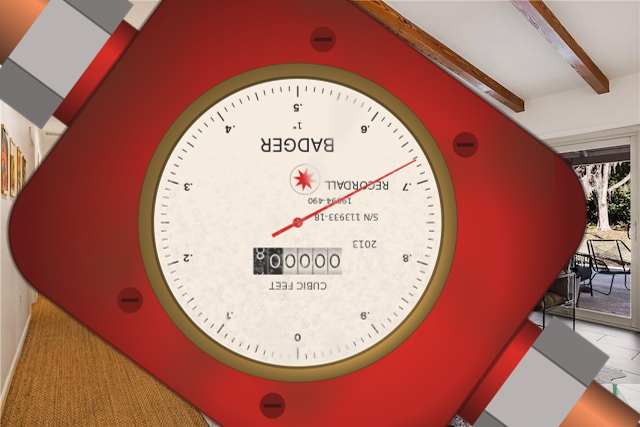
7.67 ft³
